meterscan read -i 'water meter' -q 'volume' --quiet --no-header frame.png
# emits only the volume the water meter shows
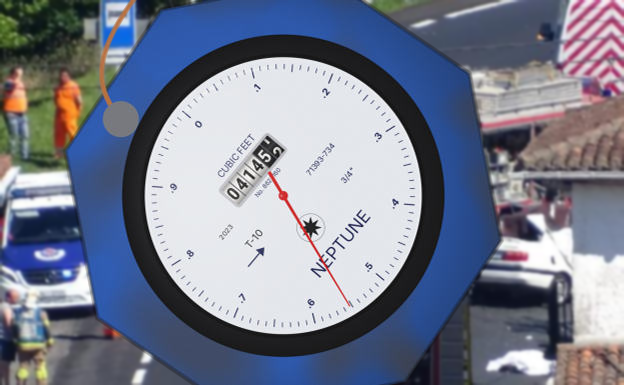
41451.55 ft³
